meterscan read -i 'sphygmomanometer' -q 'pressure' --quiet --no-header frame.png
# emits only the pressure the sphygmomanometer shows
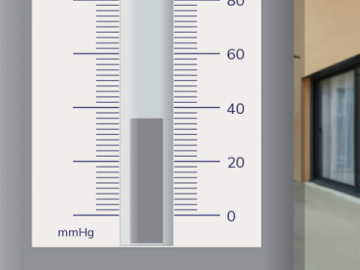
36 mmHg
